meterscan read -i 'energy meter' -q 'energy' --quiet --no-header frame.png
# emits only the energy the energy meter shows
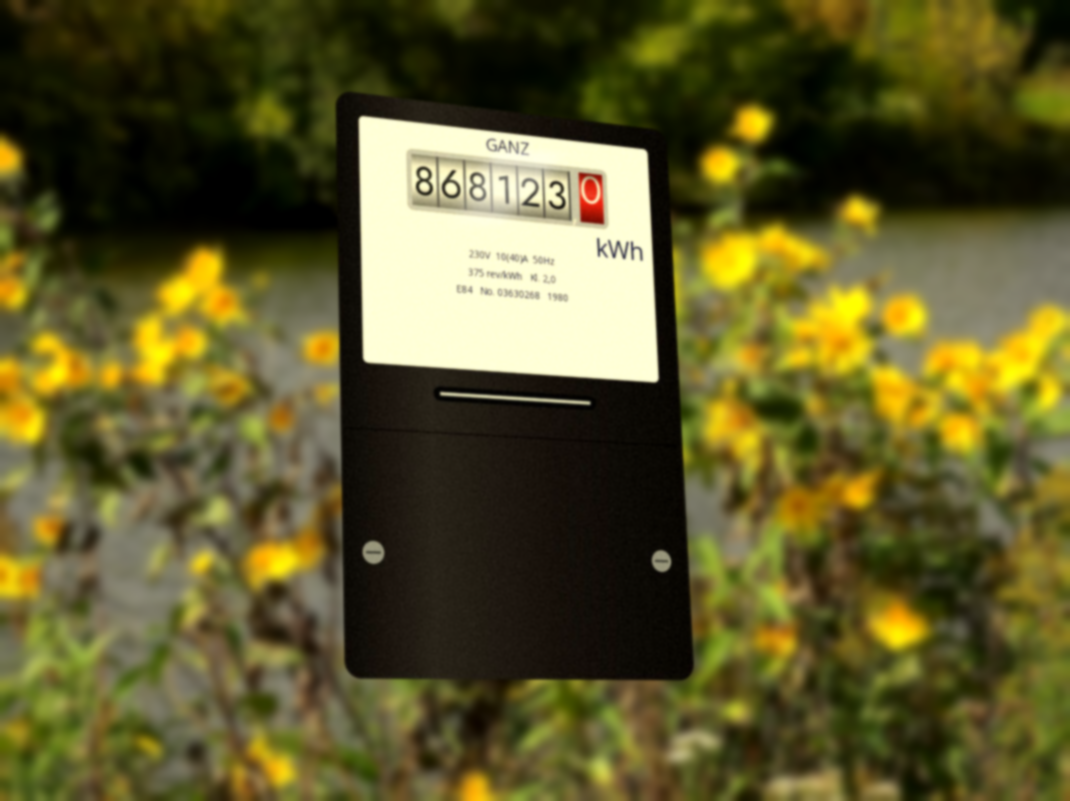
868123.0 kWh
